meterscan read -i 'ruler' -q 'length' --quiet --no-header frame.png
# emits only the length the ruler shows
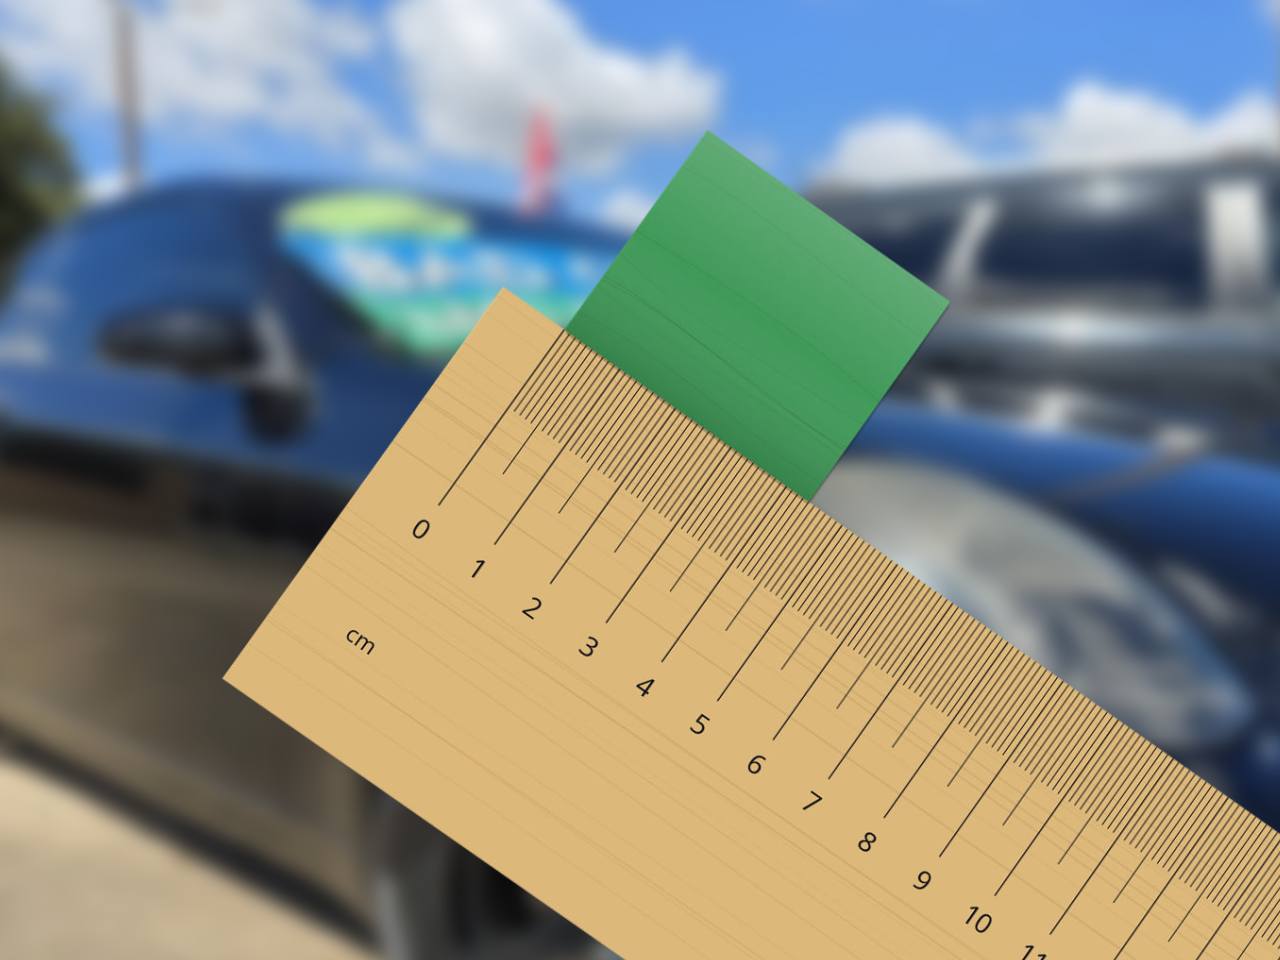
4.4 cm
